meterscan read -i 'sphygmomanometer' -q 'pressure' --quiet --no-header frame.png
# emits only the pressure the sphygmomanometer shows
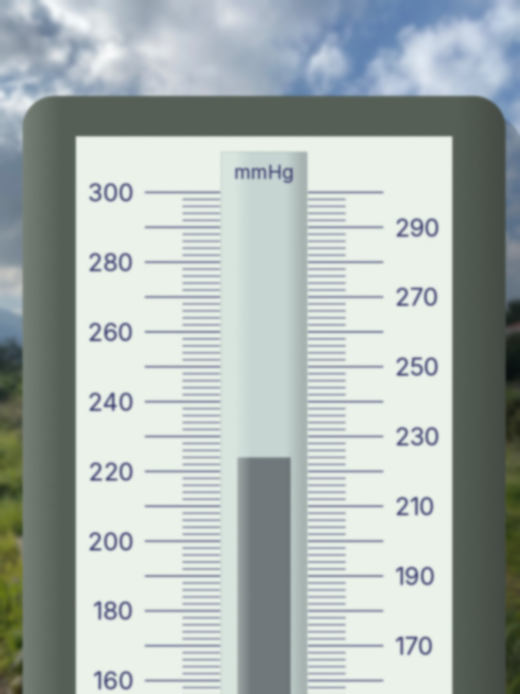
224 mmHg
